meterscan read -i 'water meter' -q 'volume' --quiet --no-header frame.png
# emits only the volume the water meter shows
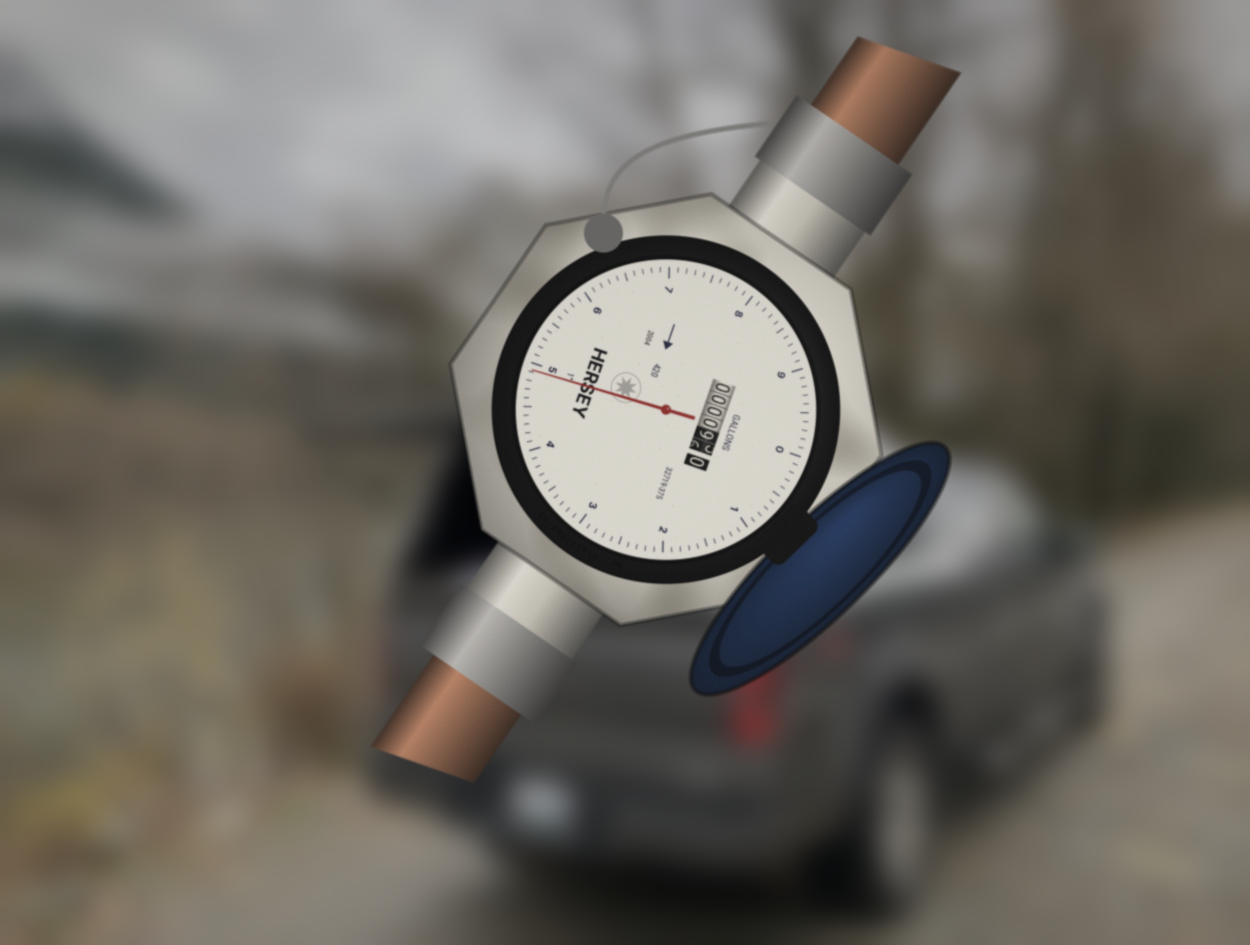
954.9 gal
